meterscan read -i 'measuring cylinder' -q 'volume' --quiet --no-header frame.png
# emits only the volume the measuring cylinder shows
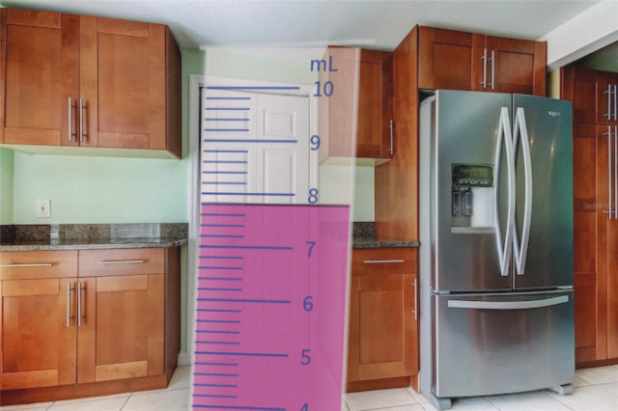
7.8 mL
